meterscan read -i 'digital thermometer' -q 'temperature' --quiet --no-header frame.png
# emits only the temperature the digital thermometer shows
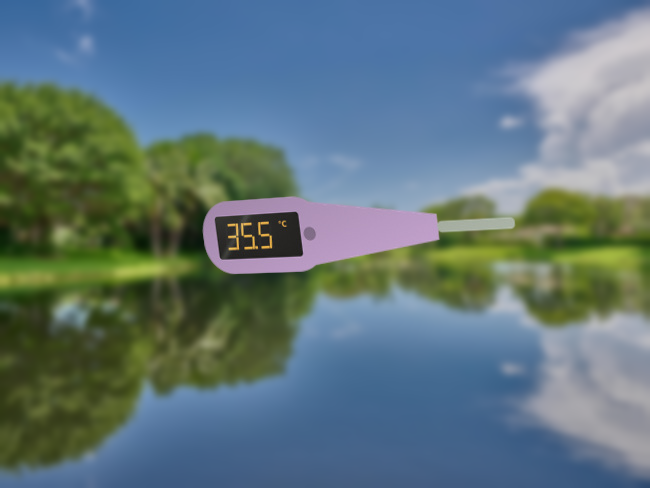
35.5 °C
